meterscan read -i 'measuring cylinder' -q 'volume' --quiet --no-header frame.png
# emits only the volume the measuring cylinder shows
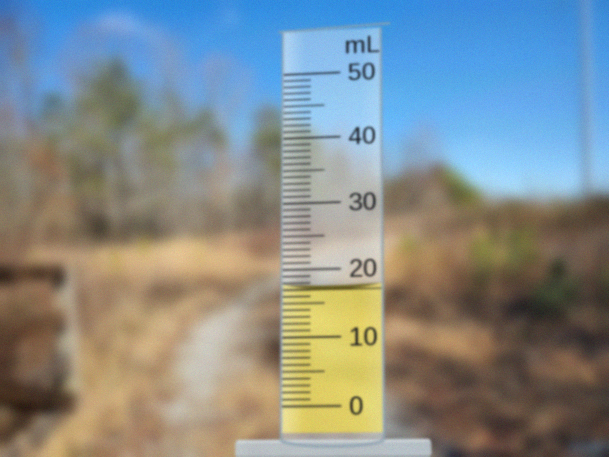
17 mL
